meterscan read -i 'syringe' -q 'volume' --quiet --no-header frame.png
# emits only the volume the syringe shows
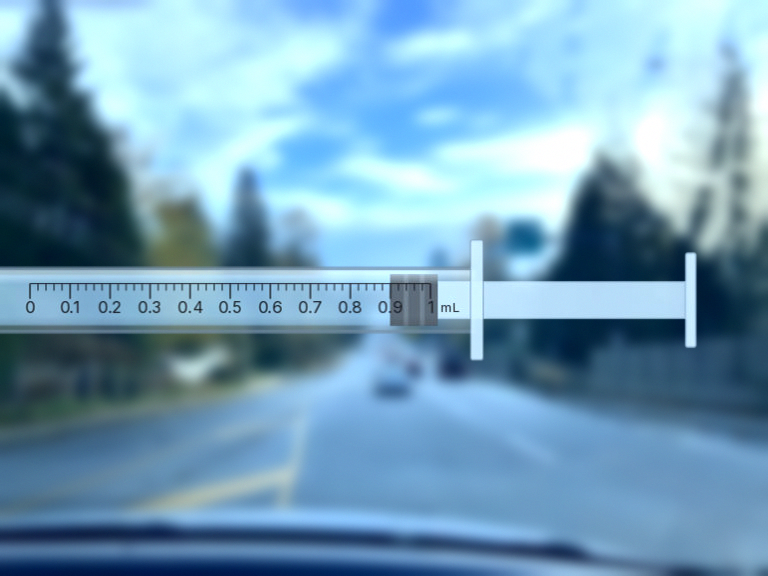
0.9 mL
